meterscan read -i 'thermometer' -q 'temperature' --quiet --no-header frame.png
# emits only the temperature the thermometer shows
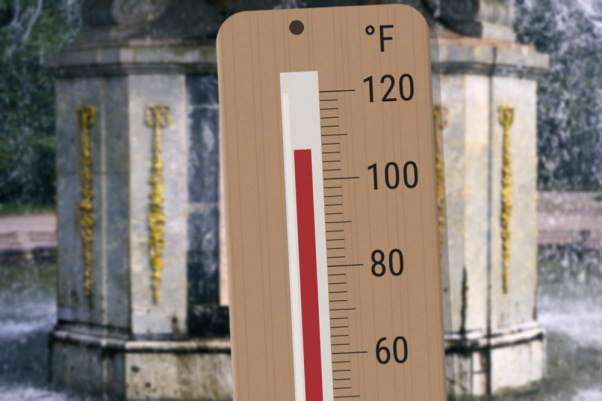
107 °F
